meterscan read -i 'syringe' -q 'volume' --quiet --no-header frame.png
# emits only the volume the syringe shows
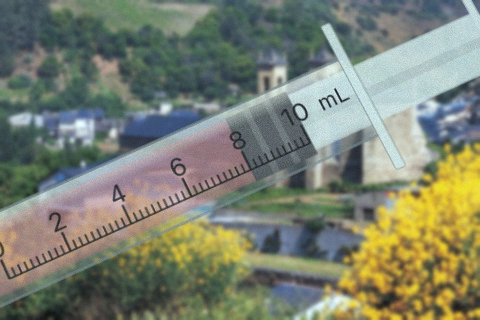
8 mL
